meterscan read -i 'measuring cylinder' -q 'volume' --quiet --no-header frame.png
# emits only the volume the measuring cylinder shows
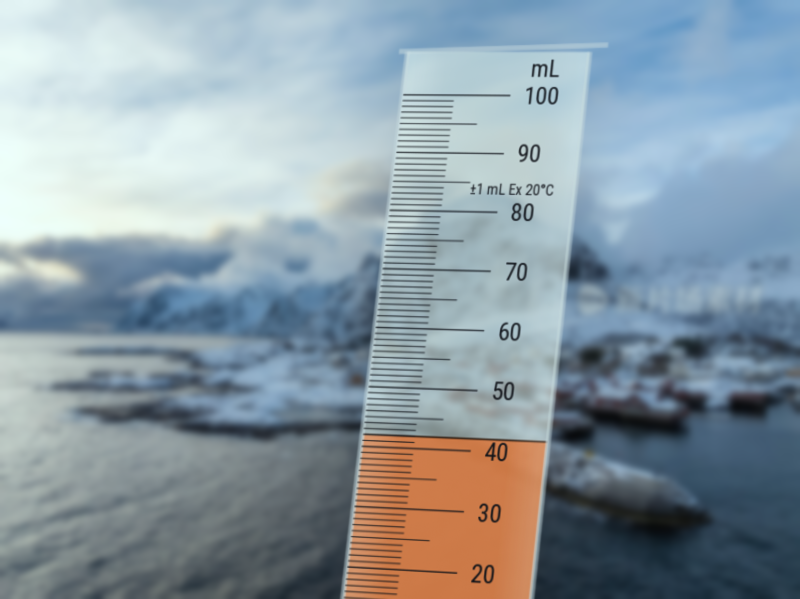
42 mL
